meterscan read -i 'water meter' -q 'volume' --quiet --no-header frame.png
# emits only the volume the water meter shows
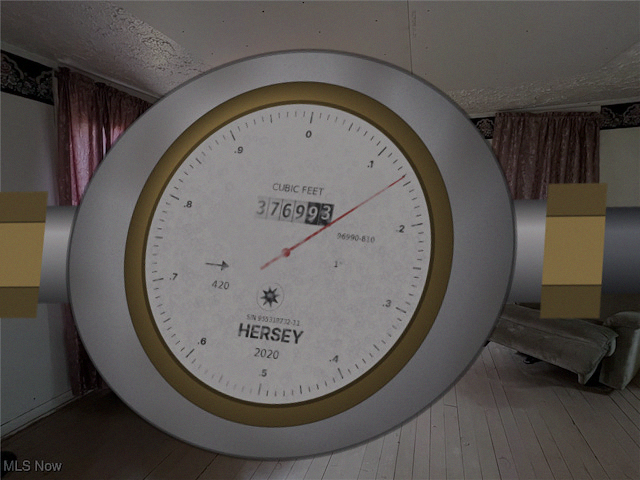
376993.14 ft³
